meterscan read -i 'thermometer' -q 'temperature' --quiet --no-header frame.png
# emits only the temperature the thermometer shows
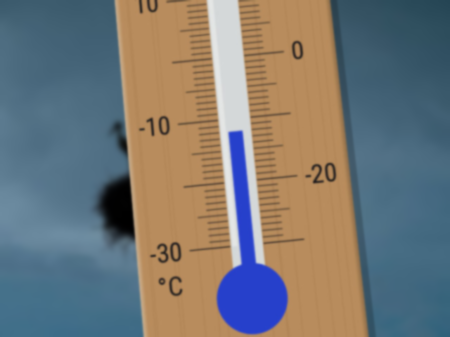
-12 °C
